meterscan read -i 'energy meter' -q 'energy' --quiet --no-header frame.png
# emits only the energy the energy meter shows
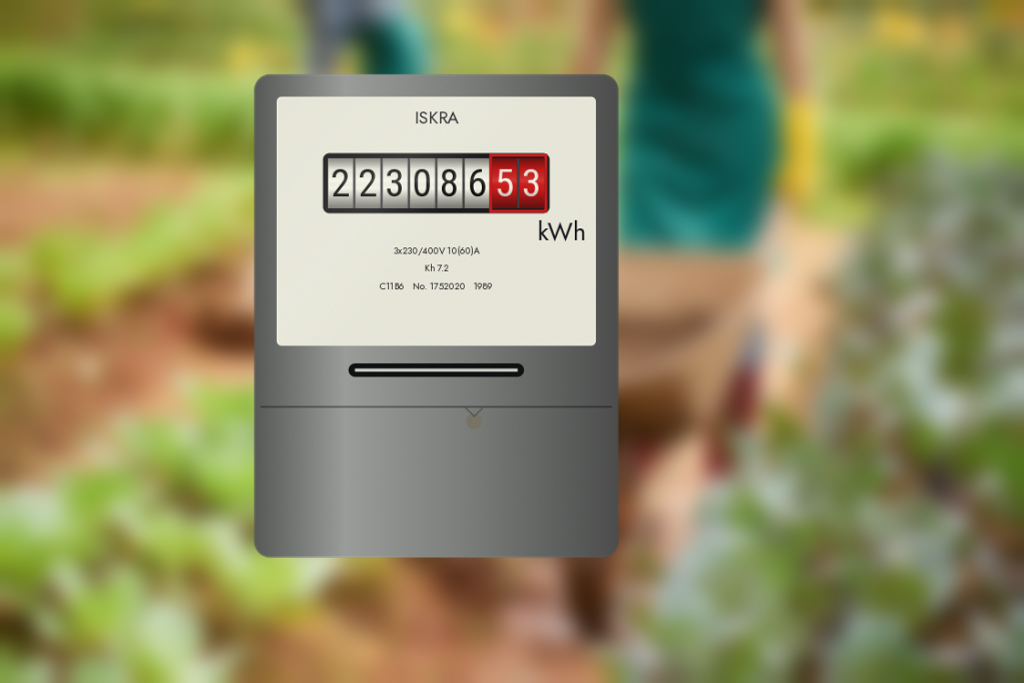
223086.53 kWh
